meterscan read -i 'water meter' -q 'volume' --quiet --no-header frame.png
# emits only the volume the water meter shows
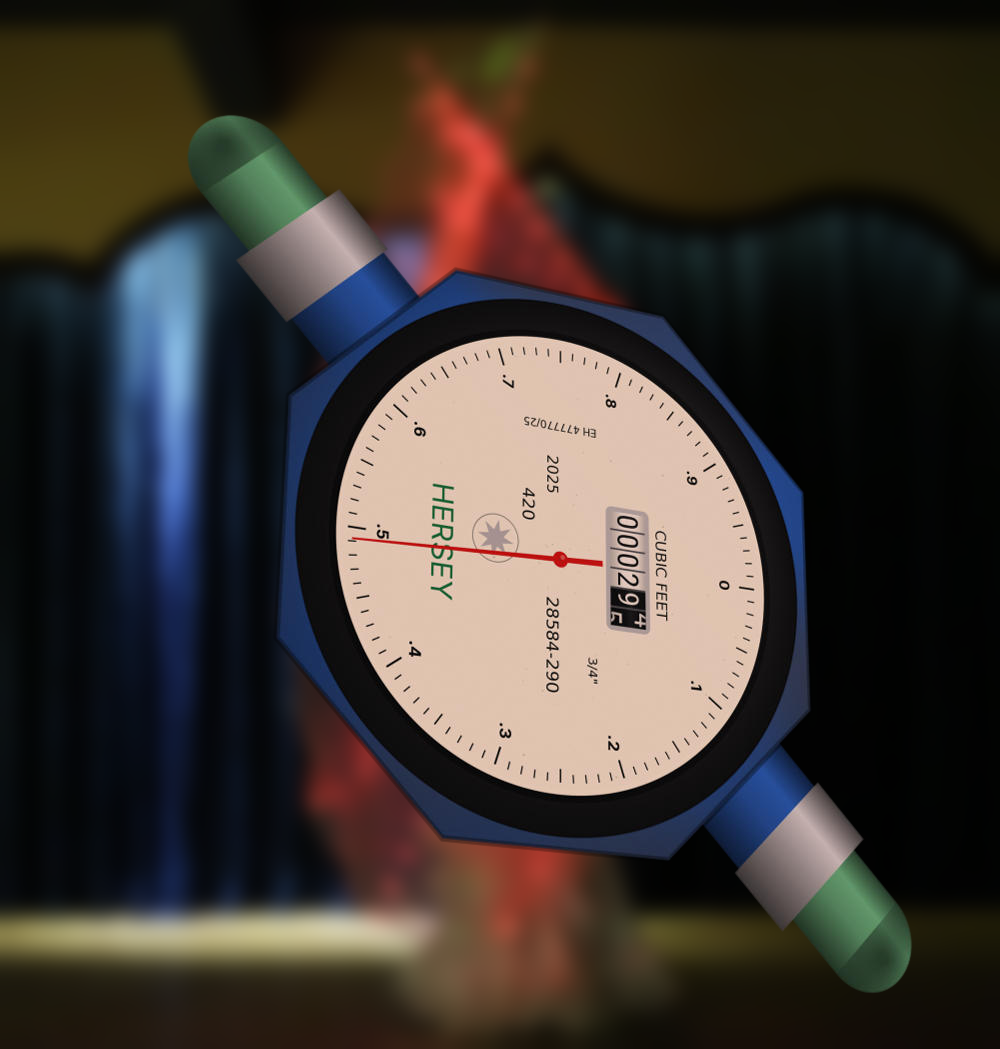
294.49 ft³
